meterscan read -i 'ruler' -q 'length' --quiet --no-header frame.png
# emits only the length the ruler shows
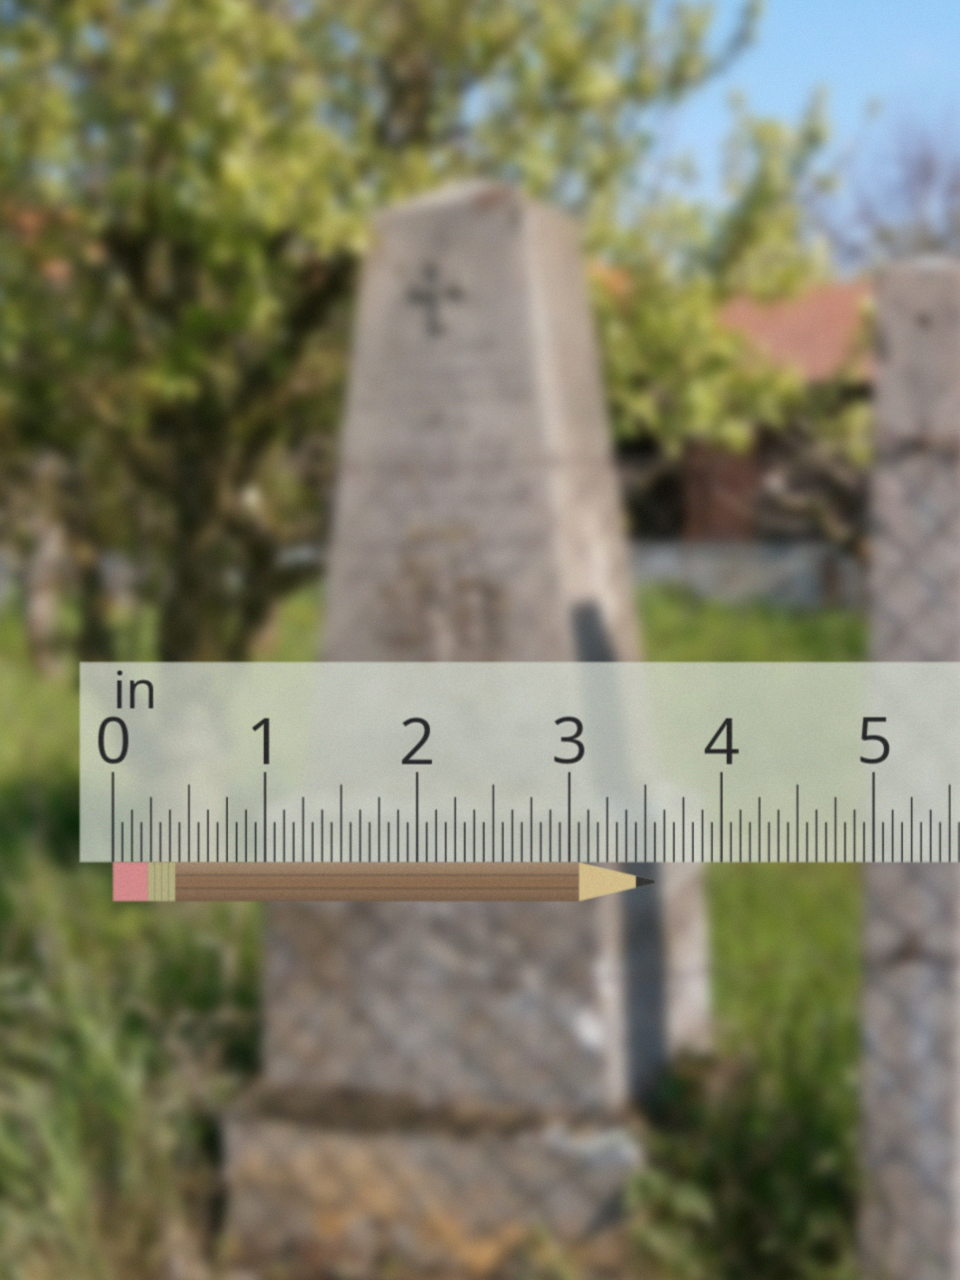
3.5625 in
